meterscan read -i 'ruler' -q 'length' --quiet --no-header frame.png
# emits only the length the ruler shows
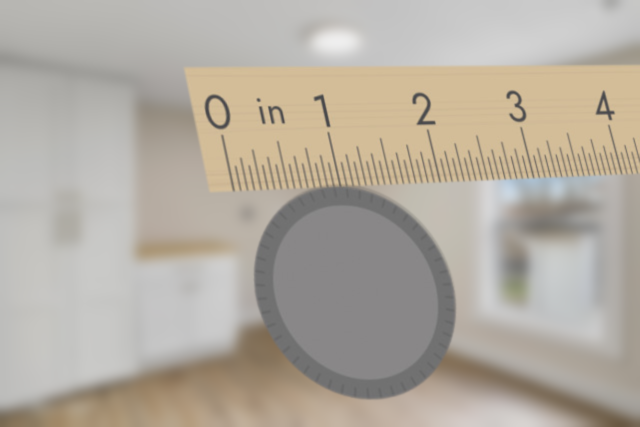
1.875 in
